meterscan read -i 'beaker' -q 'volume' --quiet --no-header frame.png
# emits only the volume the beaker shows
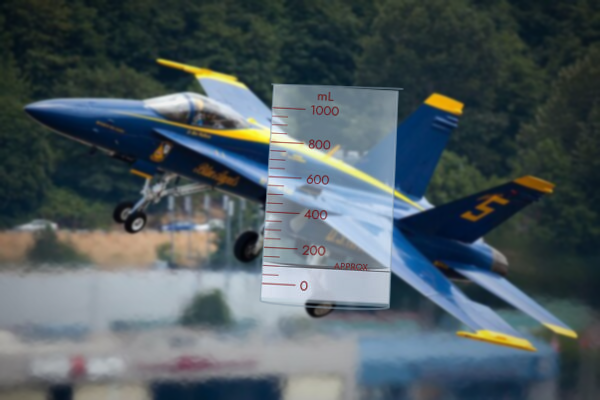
100 mL
